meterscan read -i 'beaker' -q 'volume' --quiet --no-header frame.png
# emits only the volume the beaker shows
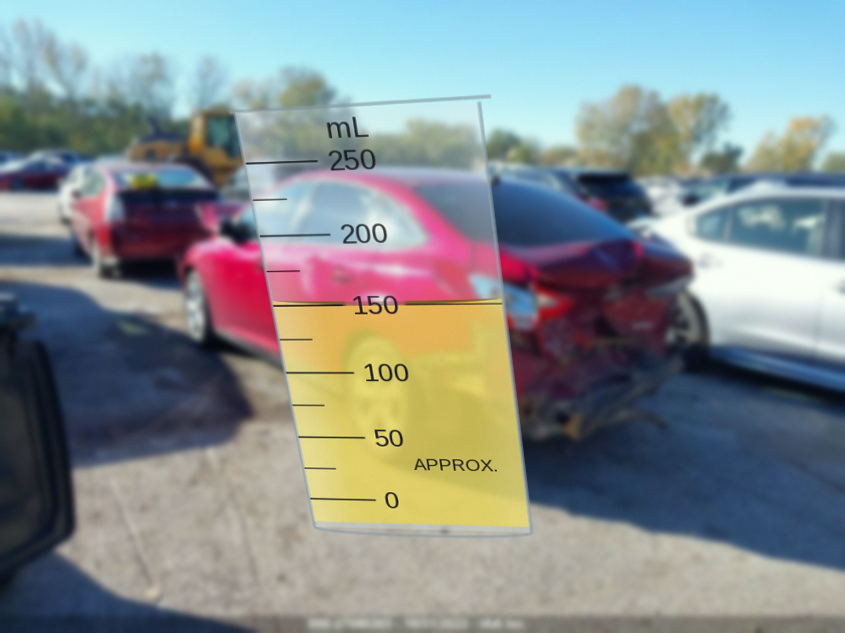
150 mL
